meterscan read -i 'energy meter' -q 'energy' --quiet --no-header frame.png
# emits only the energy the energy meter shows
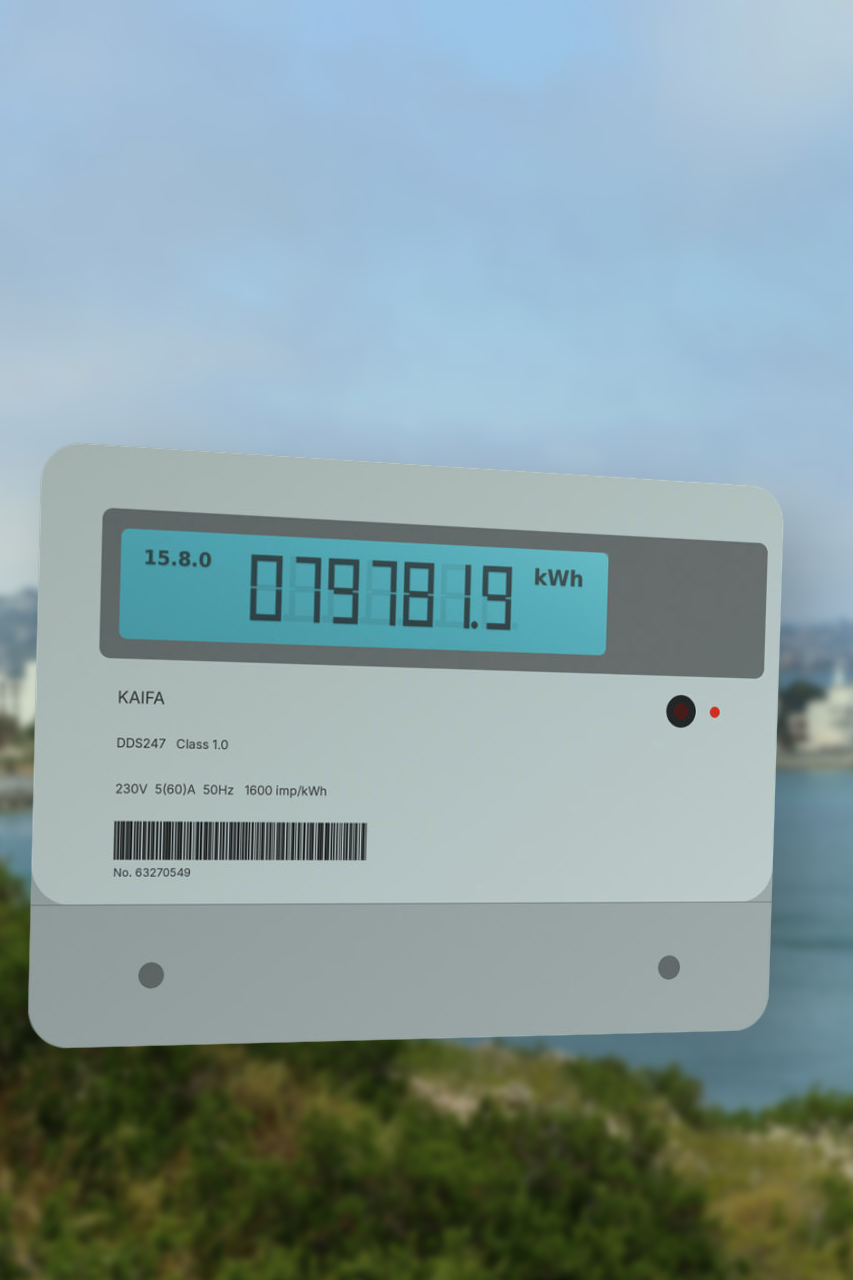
79781.9 kWh
